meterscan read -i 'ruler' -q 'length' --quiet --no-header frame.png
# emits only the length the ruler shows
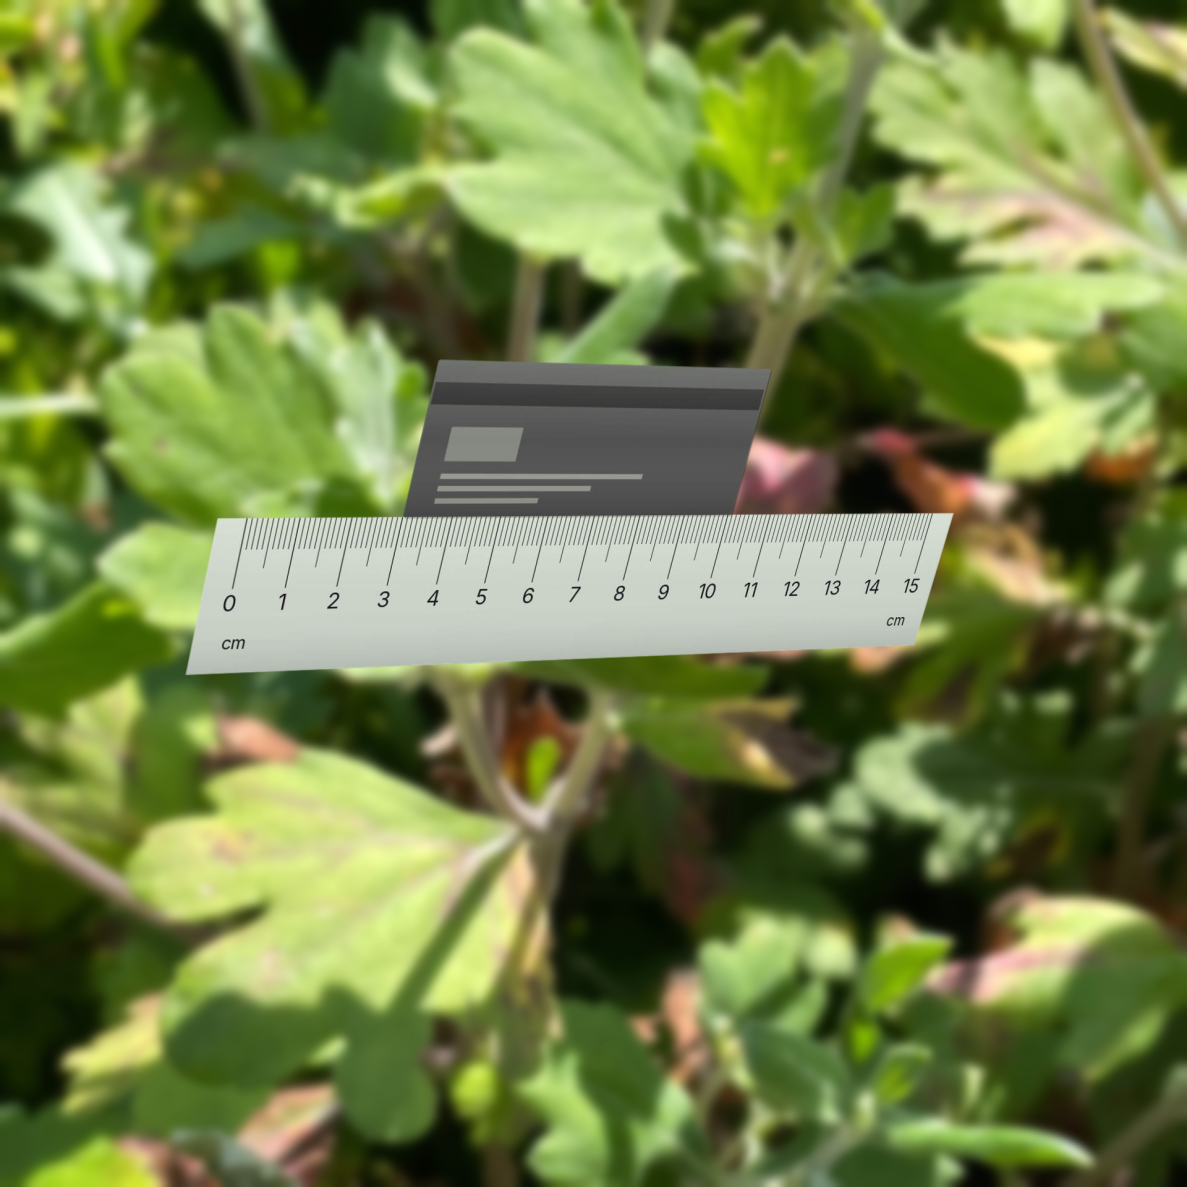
7.1 cm
